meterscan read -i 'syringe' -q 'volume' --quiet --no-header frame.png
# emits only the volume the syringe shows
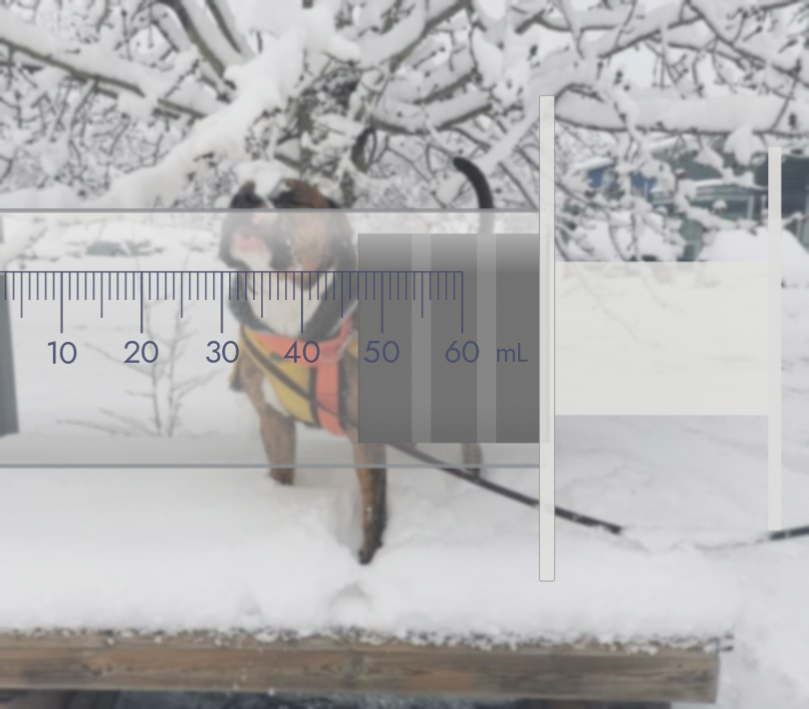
47 mL
